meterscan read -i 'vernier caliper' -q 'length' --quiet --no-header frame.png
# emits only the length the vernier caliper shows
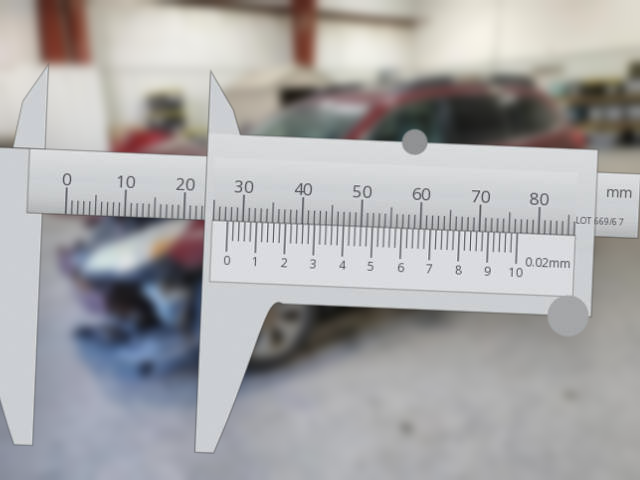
27.4 mm
